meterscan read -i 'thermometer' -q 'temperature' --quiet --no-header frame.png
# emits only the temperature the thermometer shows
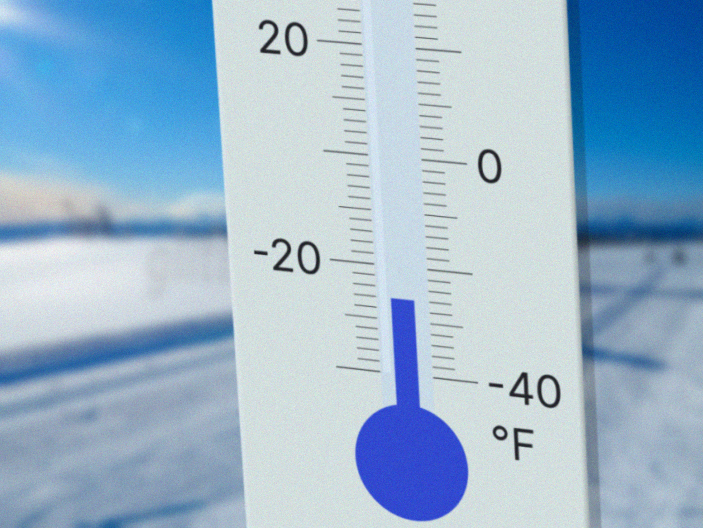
-26 °F
